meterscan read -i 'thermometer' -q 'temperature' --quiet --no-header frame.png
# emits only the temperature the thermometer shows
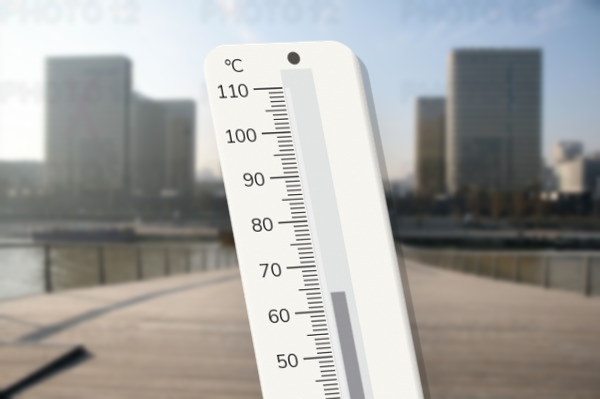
64 °C
